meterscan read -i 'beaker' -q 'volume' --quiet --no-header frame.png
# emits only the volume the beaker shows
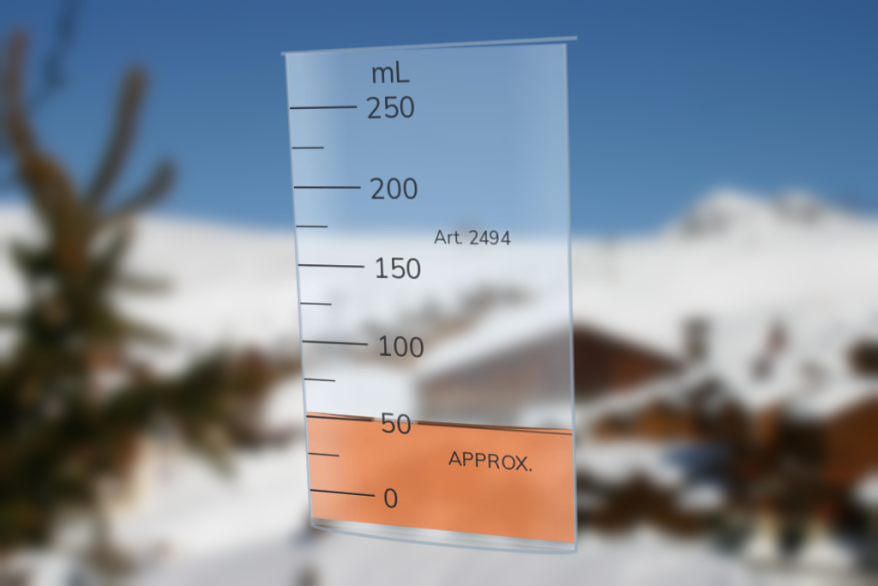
50 mL
